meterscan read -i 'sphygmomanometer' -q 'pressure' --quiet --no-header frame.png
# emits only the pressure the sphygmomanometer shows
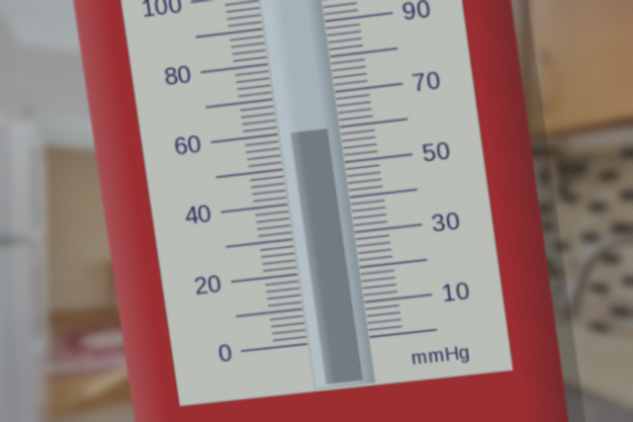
60 mmHg
